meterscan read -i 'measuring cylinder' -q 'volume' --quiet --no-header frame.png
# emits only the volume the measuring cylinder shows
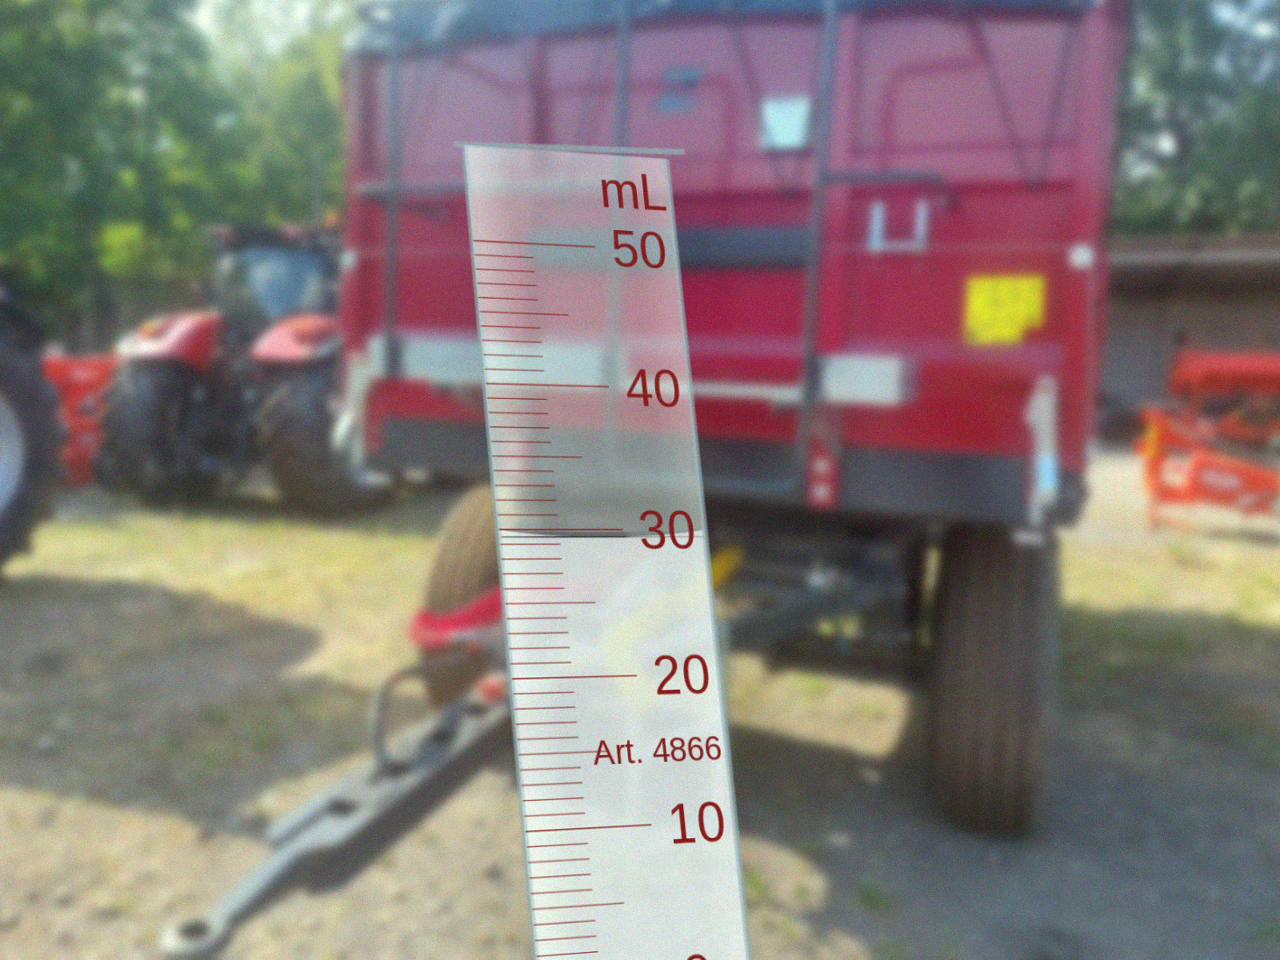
29.5 mL
